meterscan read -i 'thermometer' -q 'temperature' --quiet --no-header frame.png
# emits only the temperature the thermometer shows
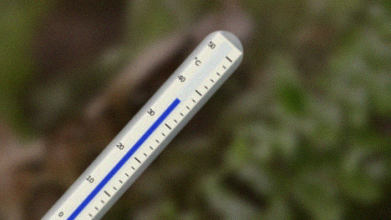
36 °C
